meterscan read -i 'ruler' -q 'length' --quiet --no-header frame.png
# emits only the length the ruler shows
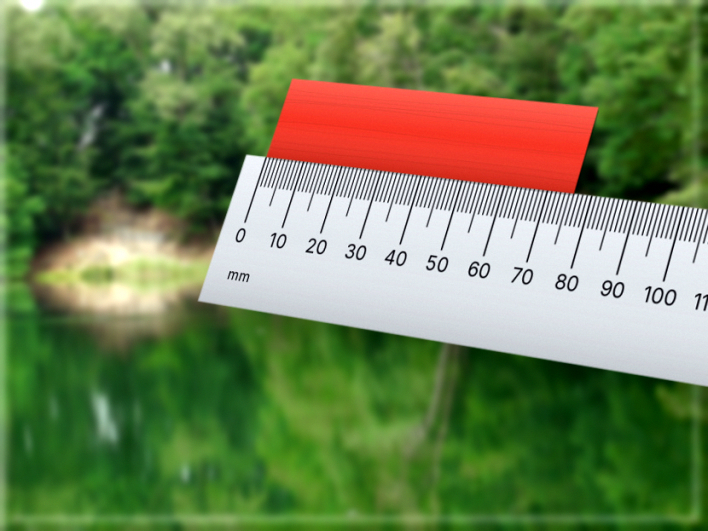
76 mm
